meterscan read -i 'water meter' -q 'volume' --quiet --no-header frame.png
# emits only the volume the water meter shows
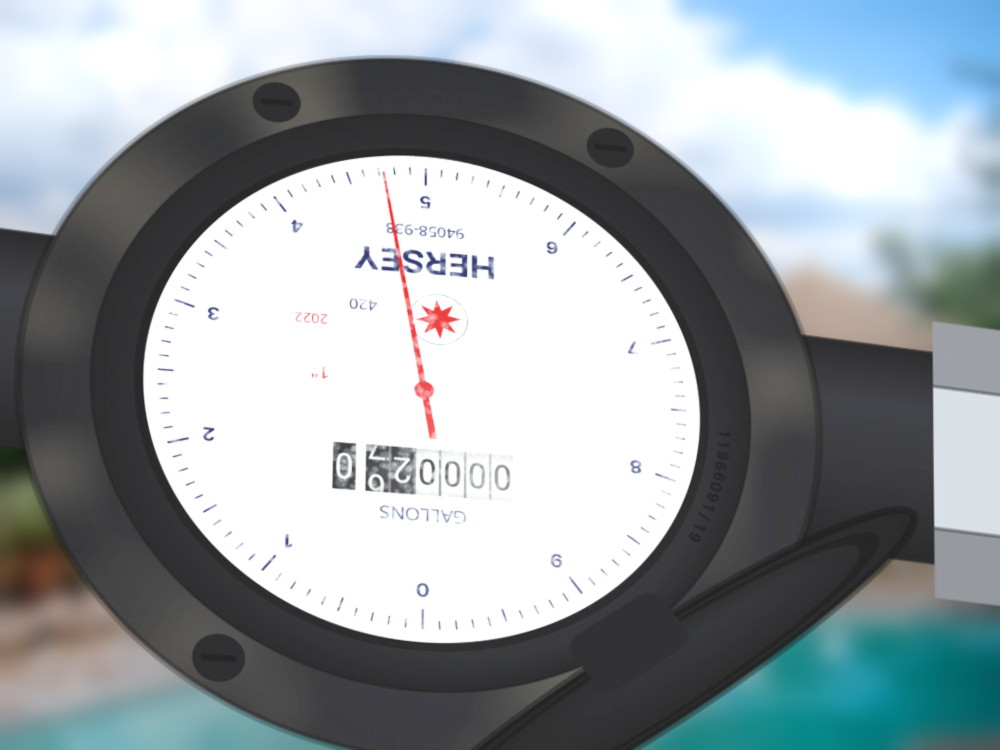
264.7 gal
